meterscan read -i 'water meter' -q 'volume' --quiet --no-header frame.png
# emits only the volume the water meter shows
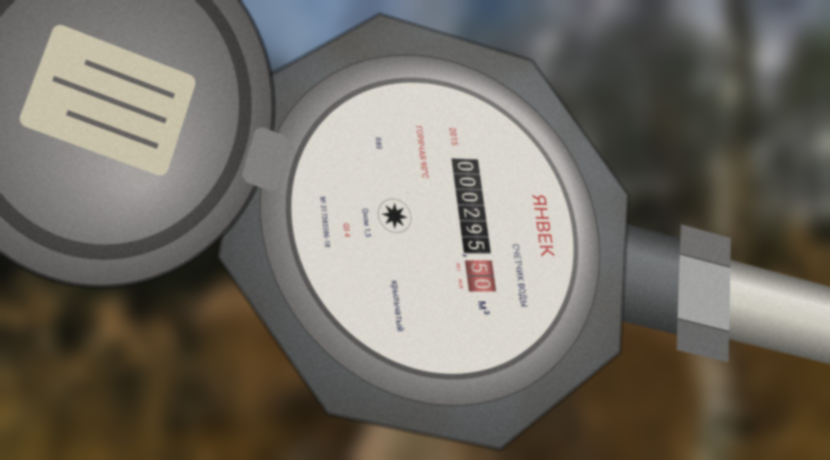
295.50 m³
